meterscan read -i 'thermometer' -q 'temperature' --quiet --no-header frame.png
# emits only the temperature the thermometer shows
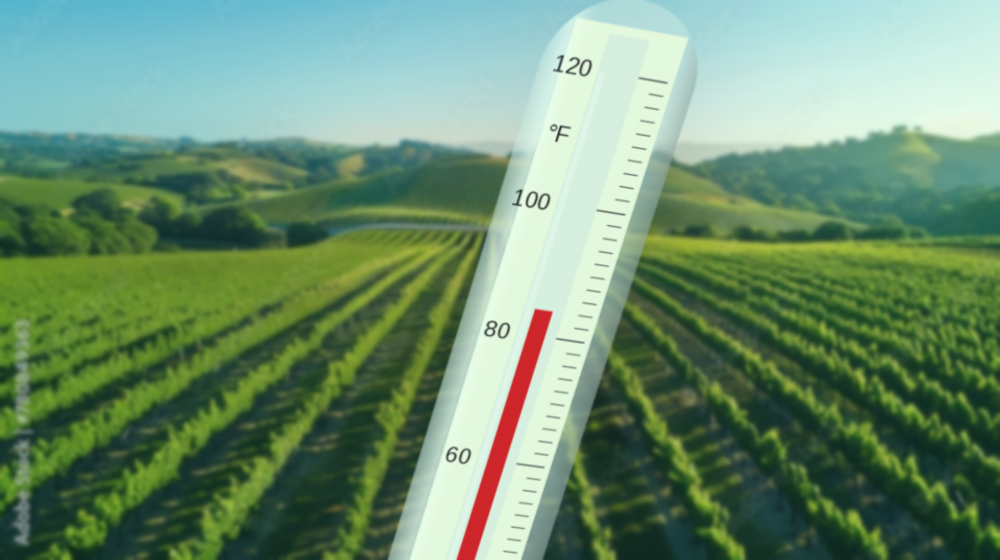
84 °F
